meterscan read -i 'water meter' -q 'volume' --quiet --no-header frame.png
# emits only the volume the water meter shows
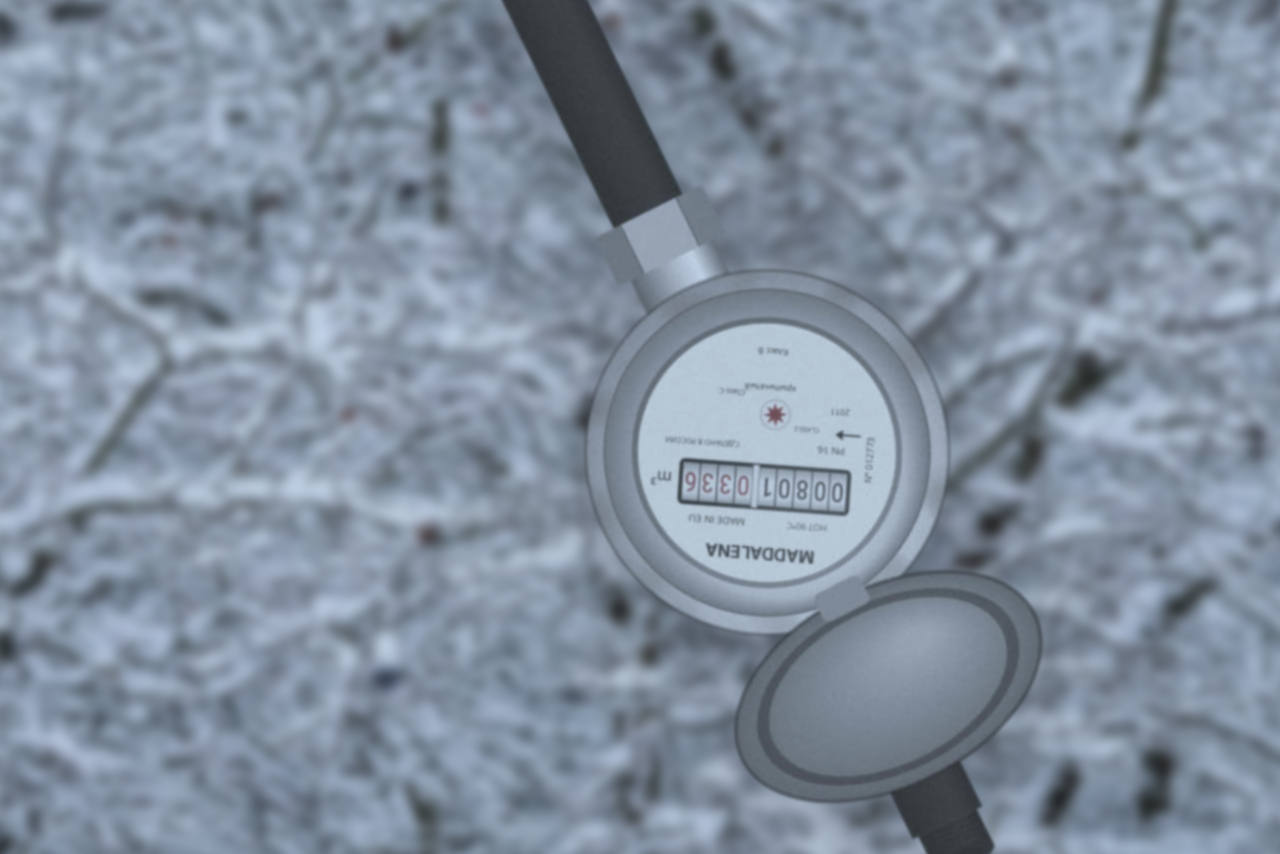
801.0336 m³
